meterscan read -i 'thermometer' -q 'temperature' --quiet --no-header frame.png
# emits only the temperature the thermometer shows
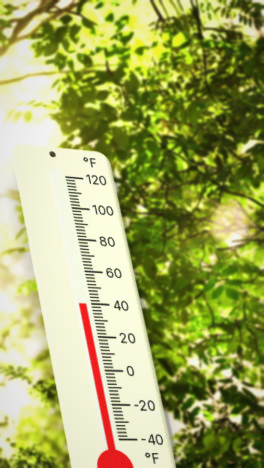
40 °F
